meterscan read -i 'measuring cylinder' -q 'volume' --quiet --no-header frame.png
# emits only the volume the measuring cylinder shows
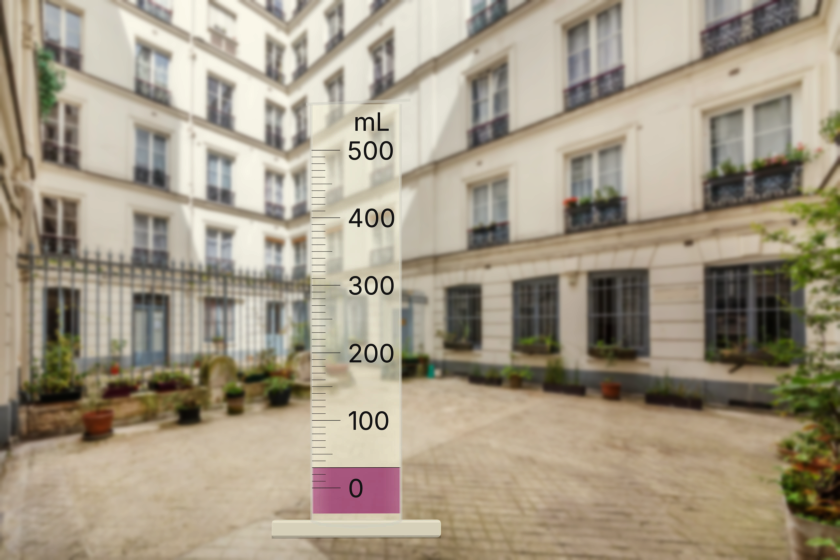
30 mL
